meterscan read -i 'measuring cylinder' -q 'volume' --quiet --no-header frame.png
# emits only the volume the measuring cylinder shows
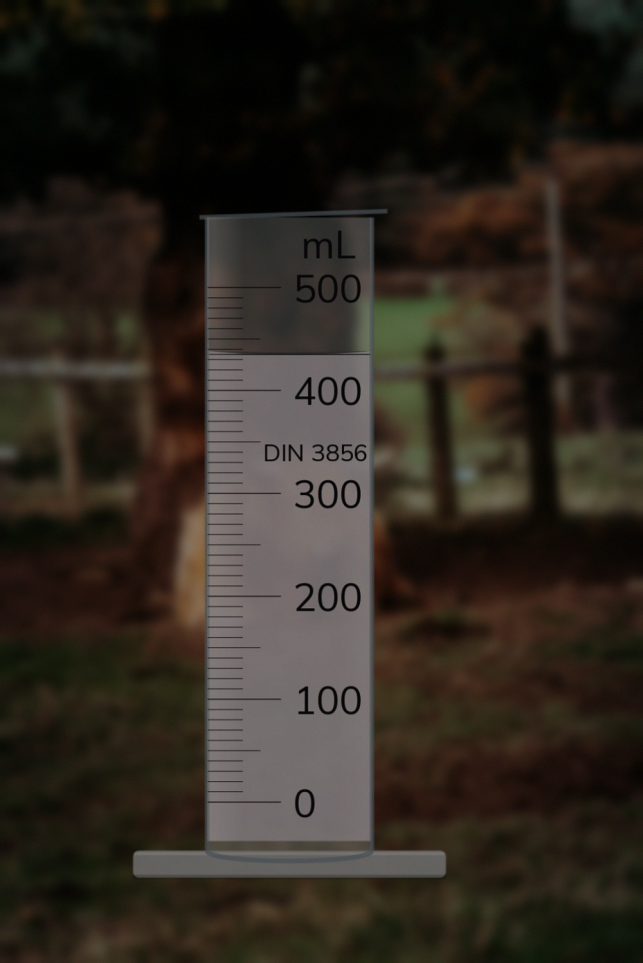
435 mL
